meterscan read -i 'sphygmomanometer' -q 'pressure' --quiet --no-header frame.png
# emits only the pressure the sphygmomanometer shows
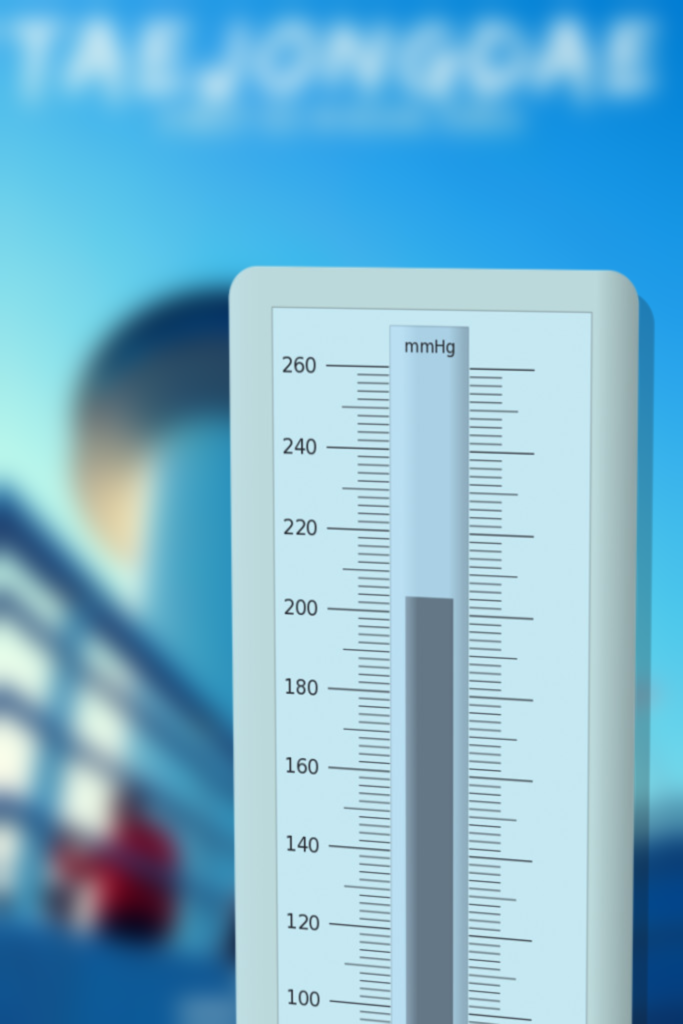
204 mmHg
